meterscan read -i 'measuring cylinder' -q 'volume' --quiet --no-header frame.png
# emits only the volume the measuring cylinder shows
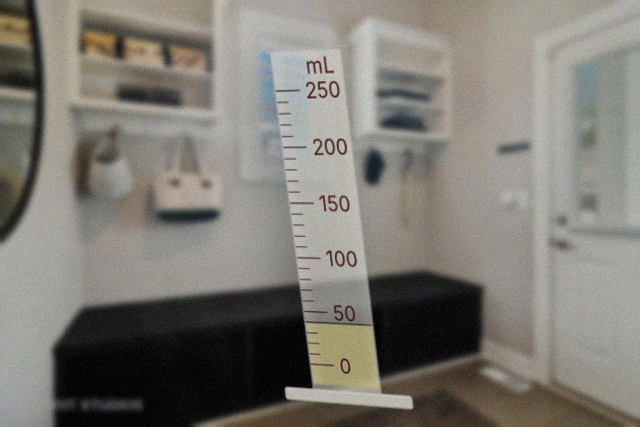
40 mL
